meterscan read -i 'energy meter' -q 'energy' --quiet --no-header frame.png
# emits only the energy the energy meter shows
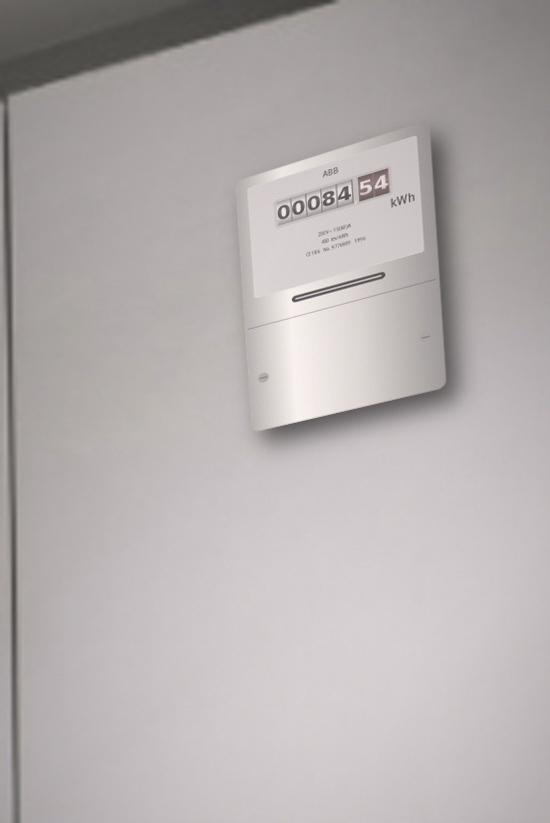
84.54 kWh
